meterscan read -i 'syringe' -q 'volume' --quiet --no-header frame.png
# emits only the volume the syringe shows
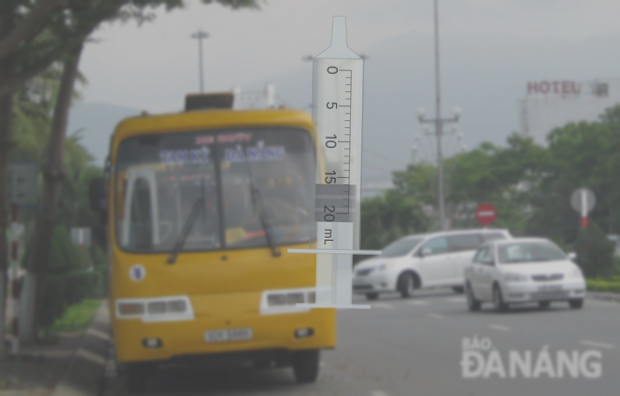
16 mL
